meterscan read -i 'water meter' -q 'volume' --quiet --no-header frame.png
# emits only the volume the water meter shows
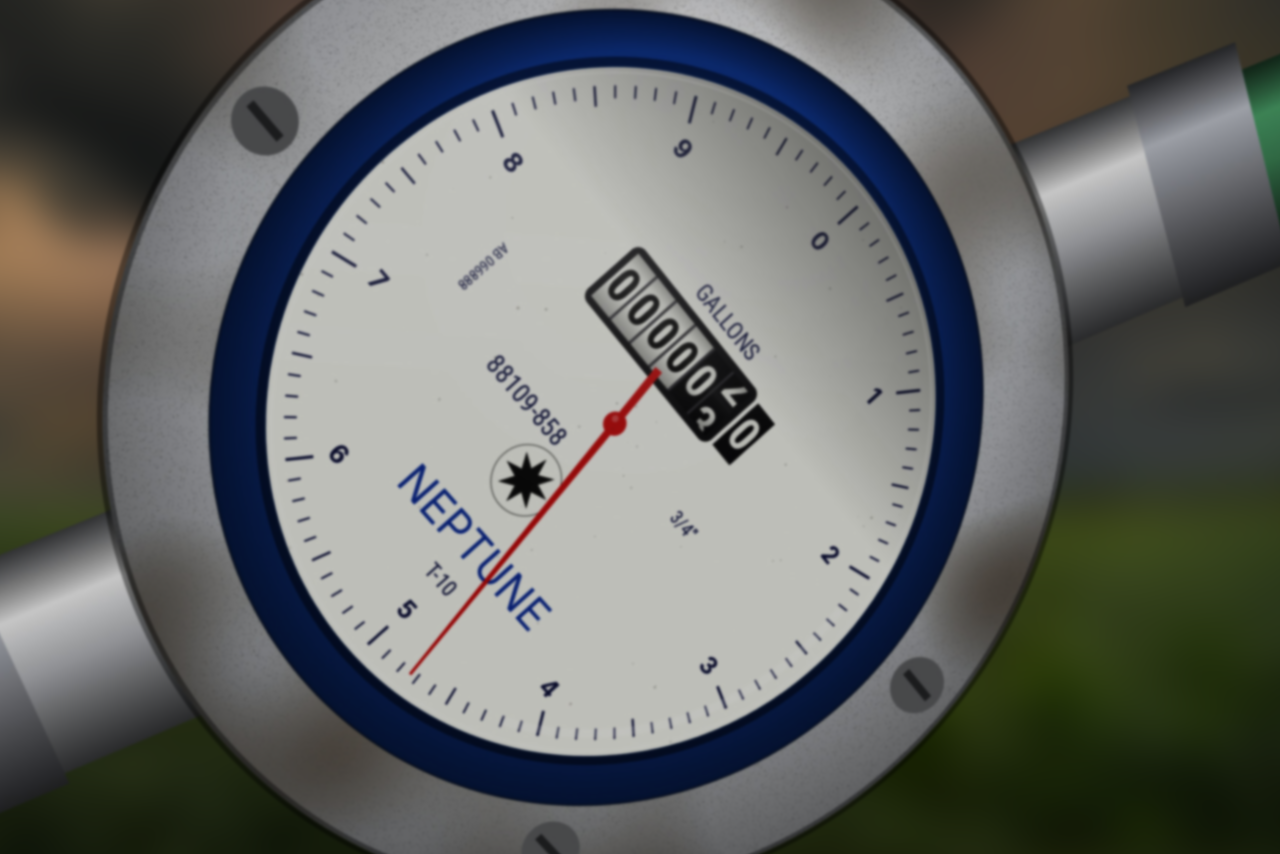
24.7 gal
